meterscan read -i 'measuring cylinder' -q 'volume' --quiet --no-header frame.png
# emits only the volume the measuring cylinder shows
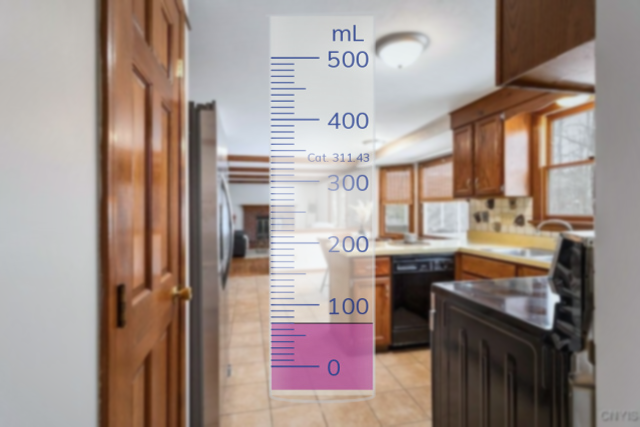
70 mL
